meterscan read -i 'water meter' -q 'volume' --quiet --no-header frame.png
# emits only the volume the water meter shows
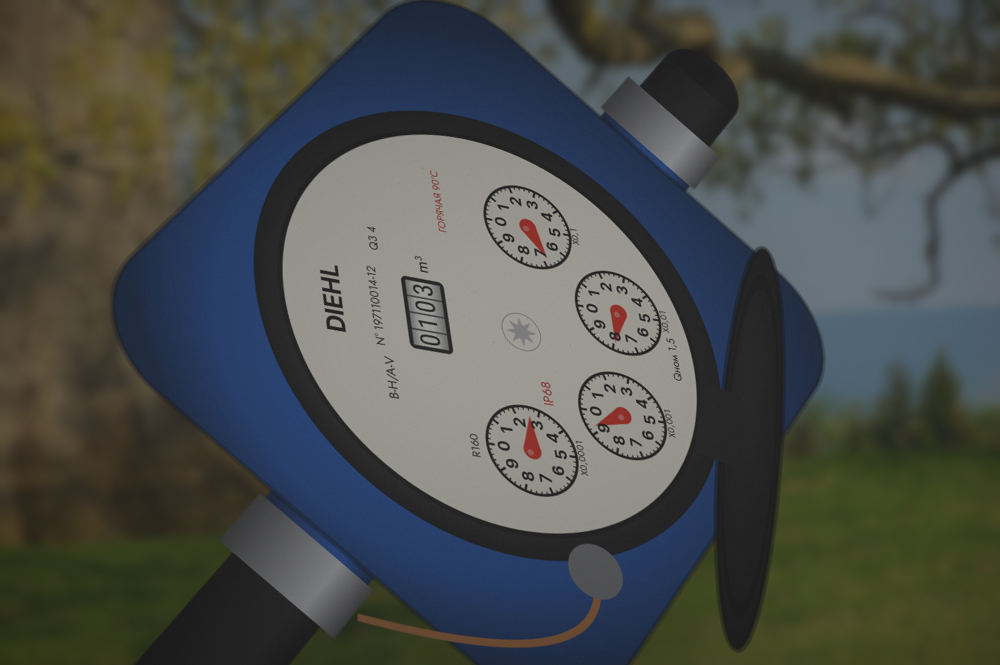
103.6792 m³
